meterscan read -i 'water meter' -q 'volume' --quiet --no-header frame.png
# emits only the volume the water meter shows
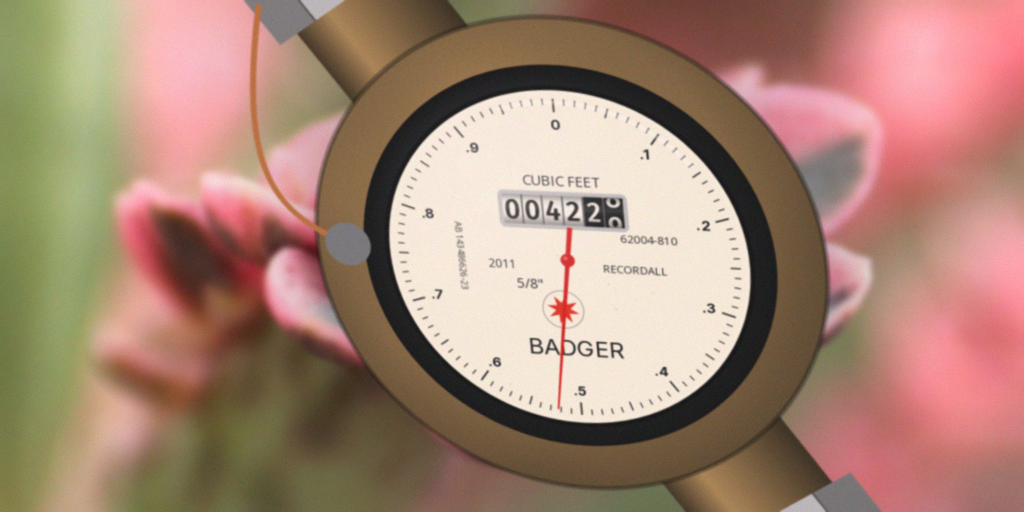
4228.52 ft³
